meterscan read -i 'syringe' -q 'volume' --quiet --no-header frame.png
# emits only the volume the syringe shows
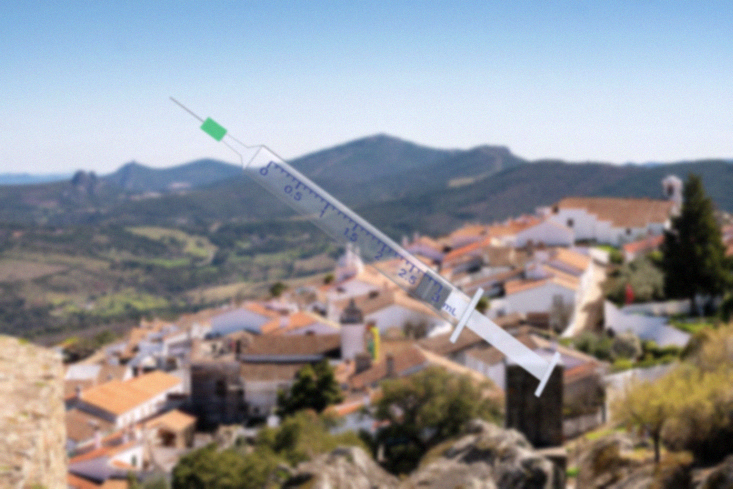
2.7 mL
